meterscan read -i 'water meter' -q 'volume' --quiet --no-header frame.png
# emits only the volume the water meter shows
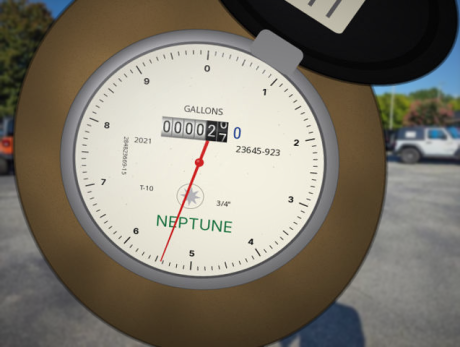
265.4 gal
